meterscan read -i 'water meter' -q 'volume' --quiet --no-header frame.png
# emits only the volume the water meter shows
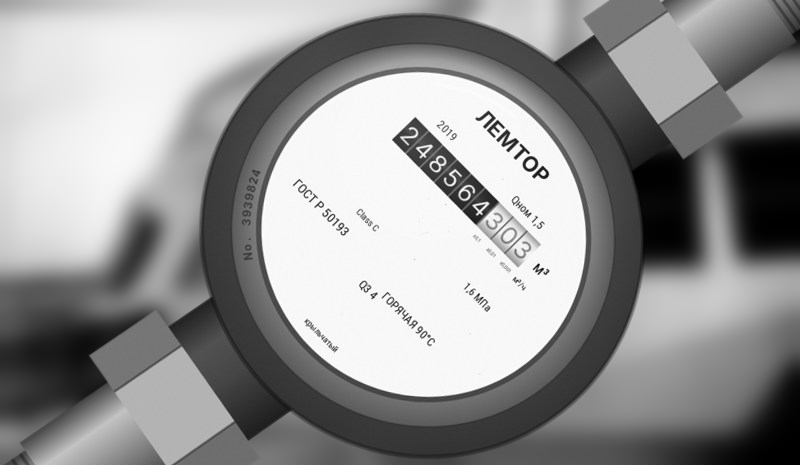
248564.303 m³
